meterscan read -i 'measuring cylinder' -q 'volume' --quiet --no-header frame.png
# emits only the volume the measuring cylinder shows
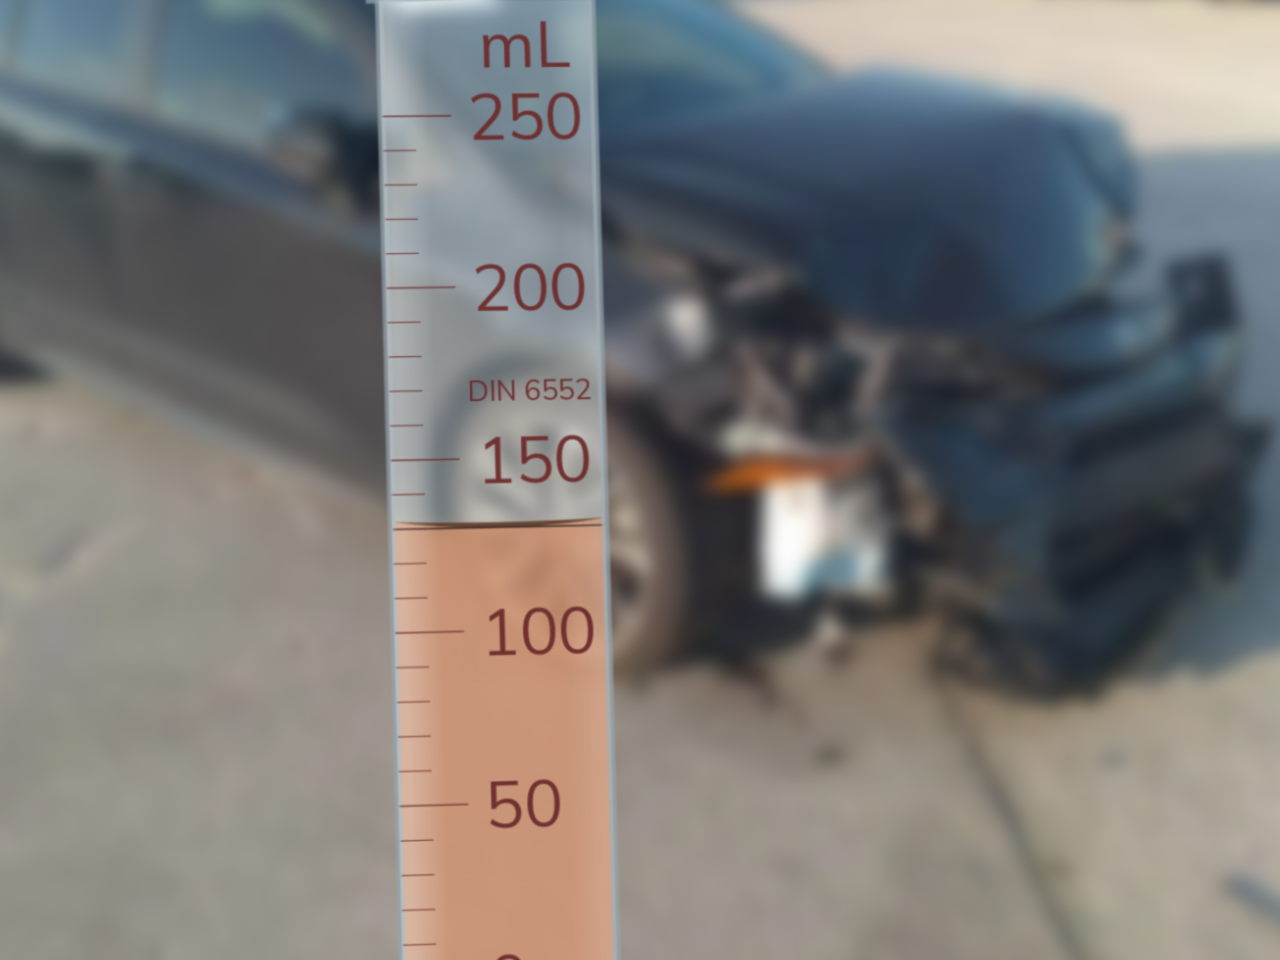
130 mL
